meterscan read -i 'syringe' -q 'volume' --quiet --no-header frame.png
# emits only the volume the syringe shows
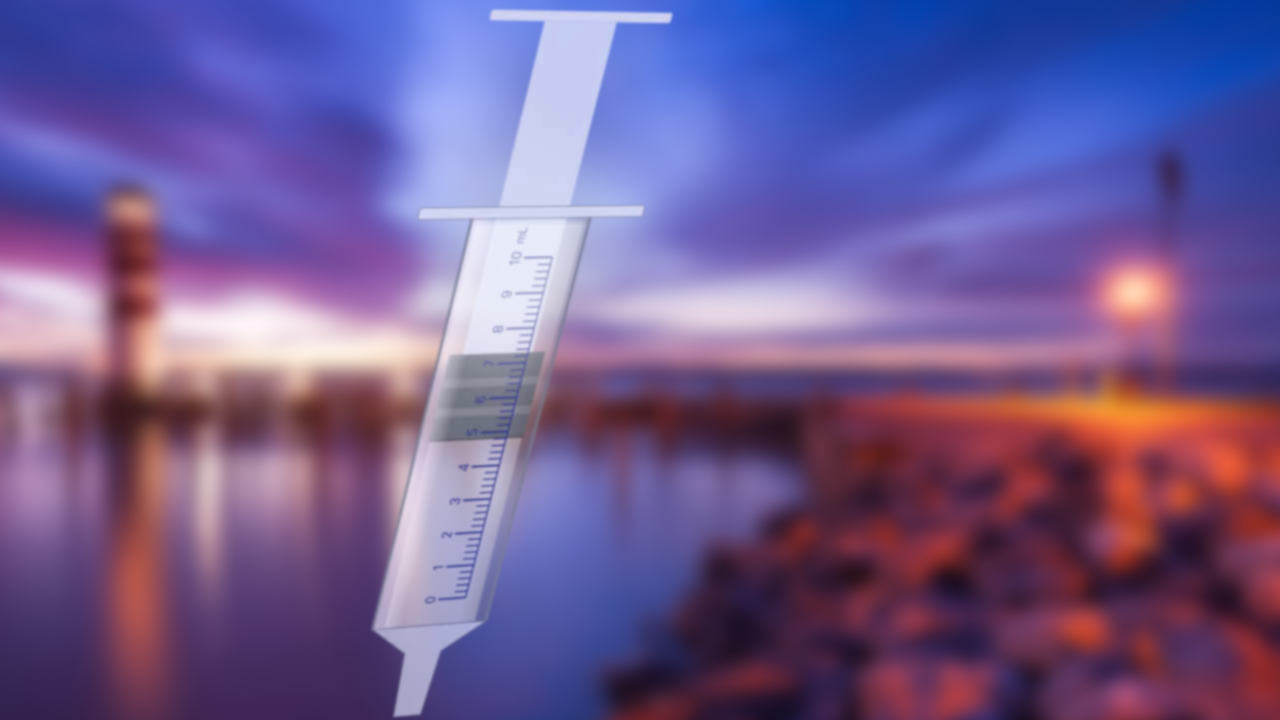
4.8 mL
